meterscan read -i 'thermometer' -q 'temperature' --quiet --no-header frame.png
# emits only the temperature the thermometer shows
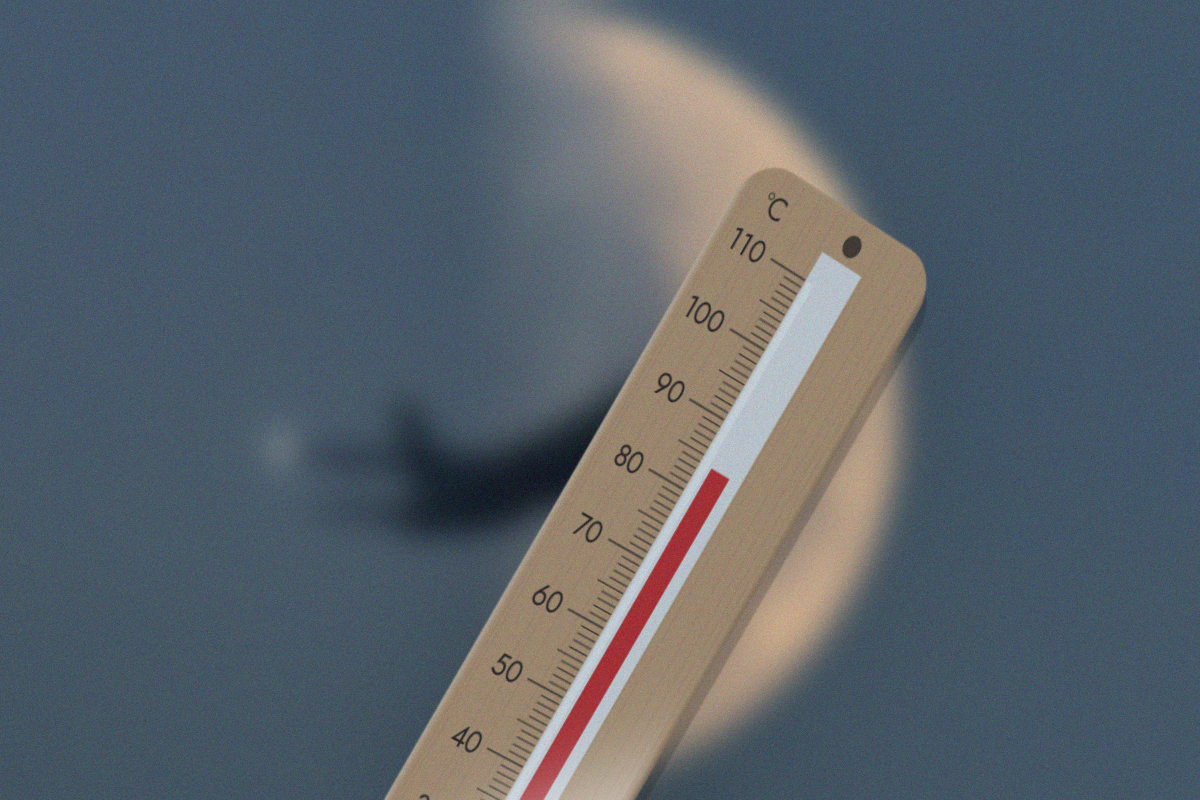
84 °C
